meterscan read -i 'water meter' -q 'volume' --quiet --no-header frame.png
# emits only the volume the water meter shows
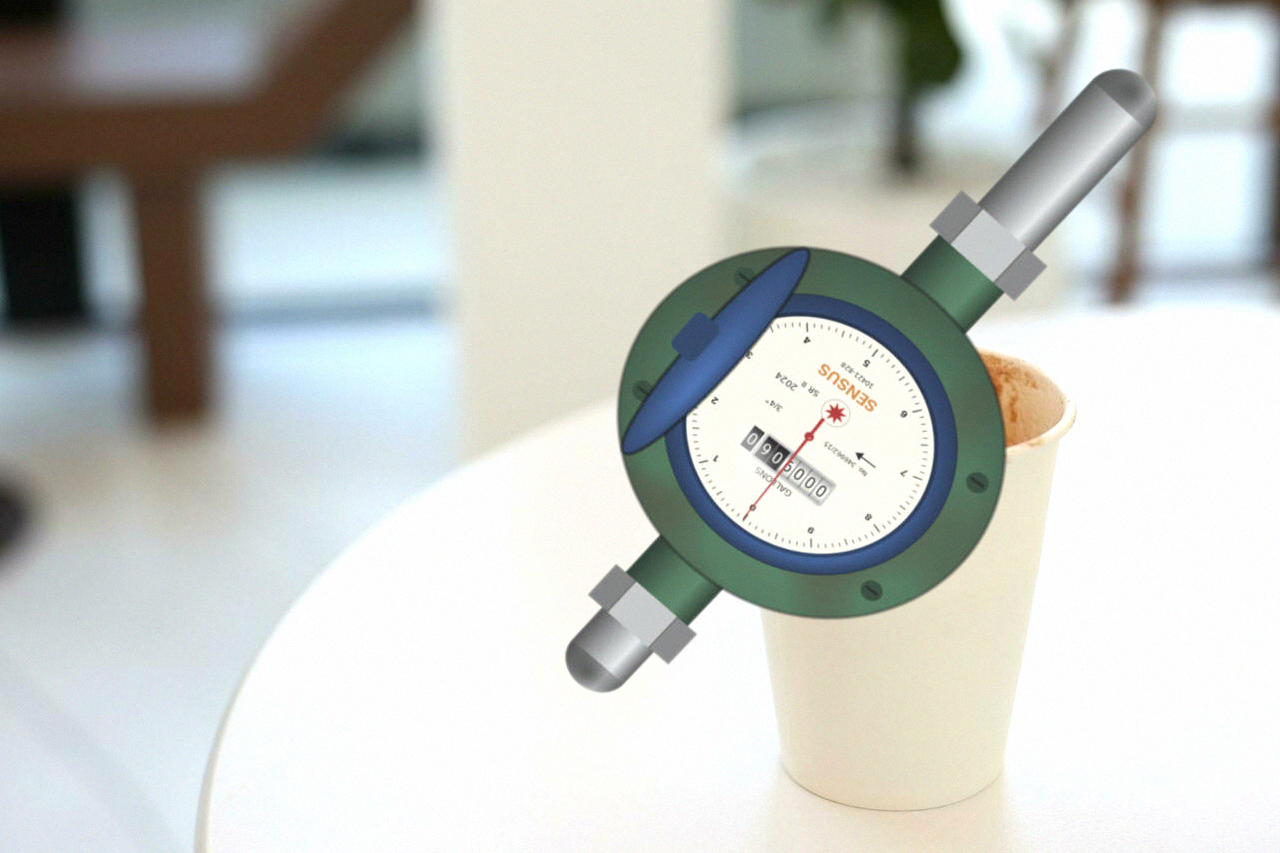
9060.0 gal
